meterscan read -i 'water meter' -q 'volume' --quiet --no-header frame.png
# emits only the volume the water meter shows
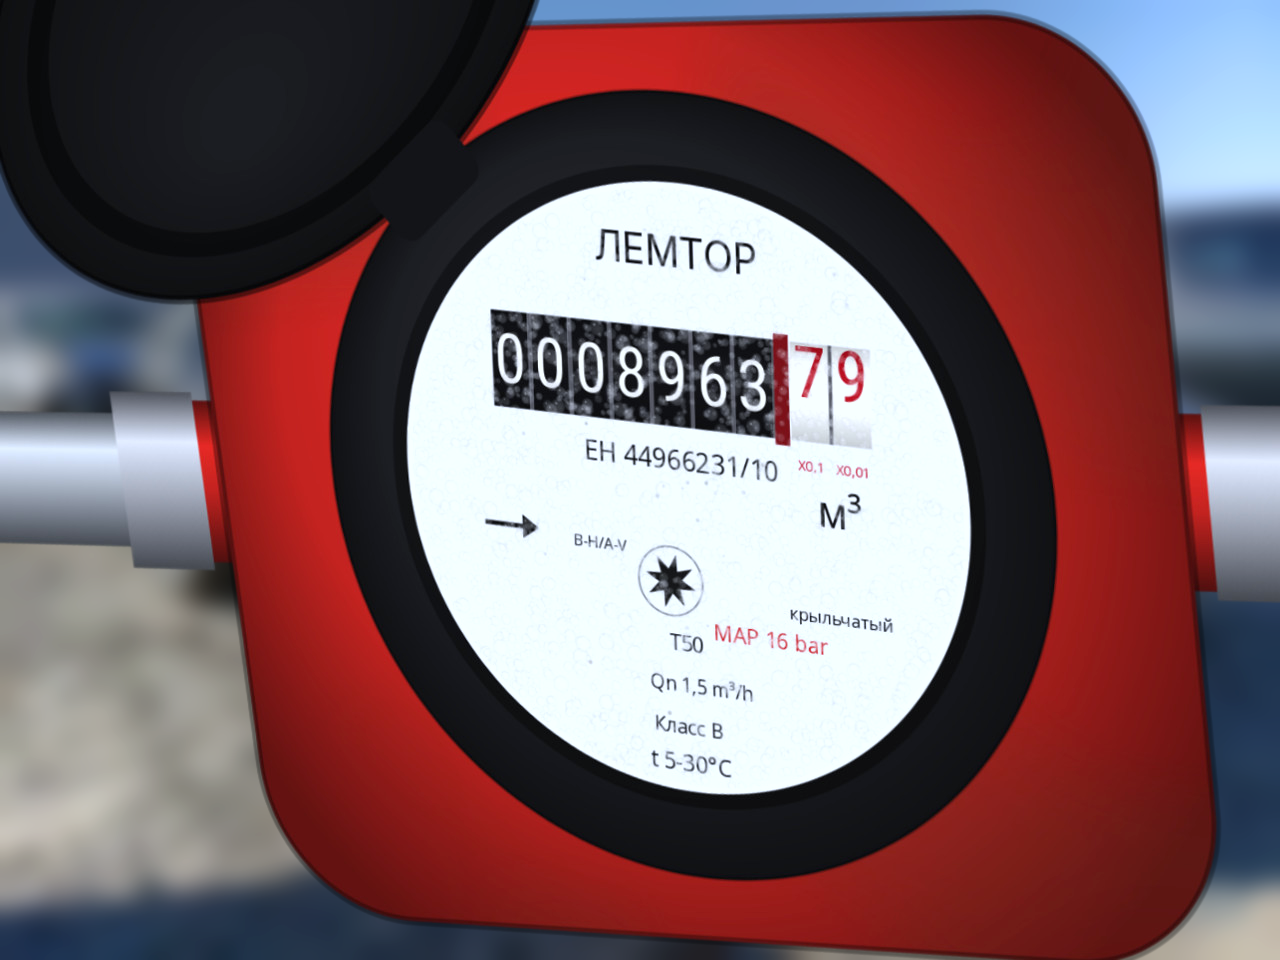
8963.79 m³
